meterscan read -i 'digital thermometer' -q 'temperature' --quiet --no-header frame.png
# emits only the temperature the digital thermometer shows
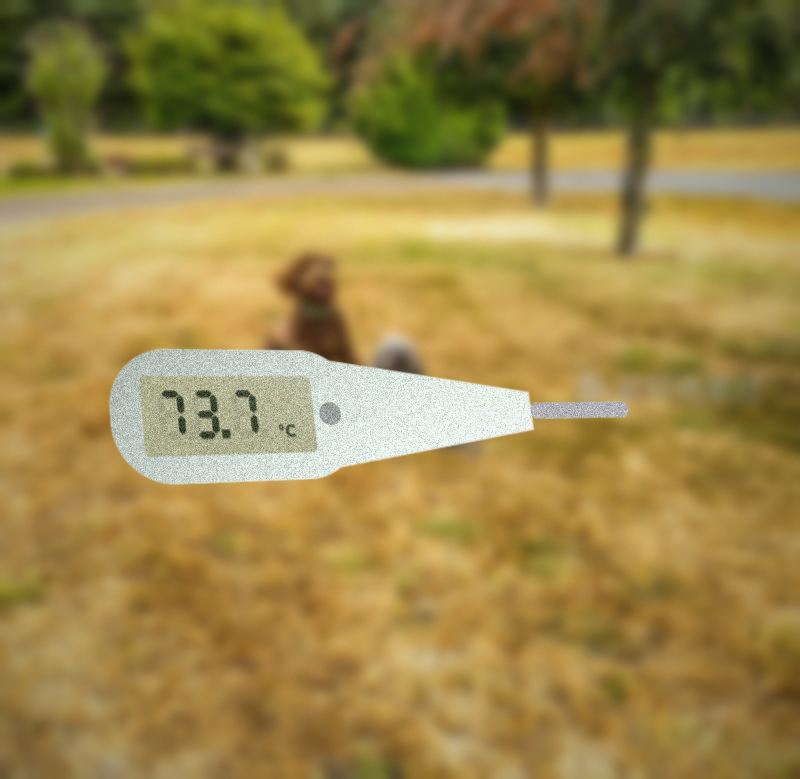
73.7 °C
